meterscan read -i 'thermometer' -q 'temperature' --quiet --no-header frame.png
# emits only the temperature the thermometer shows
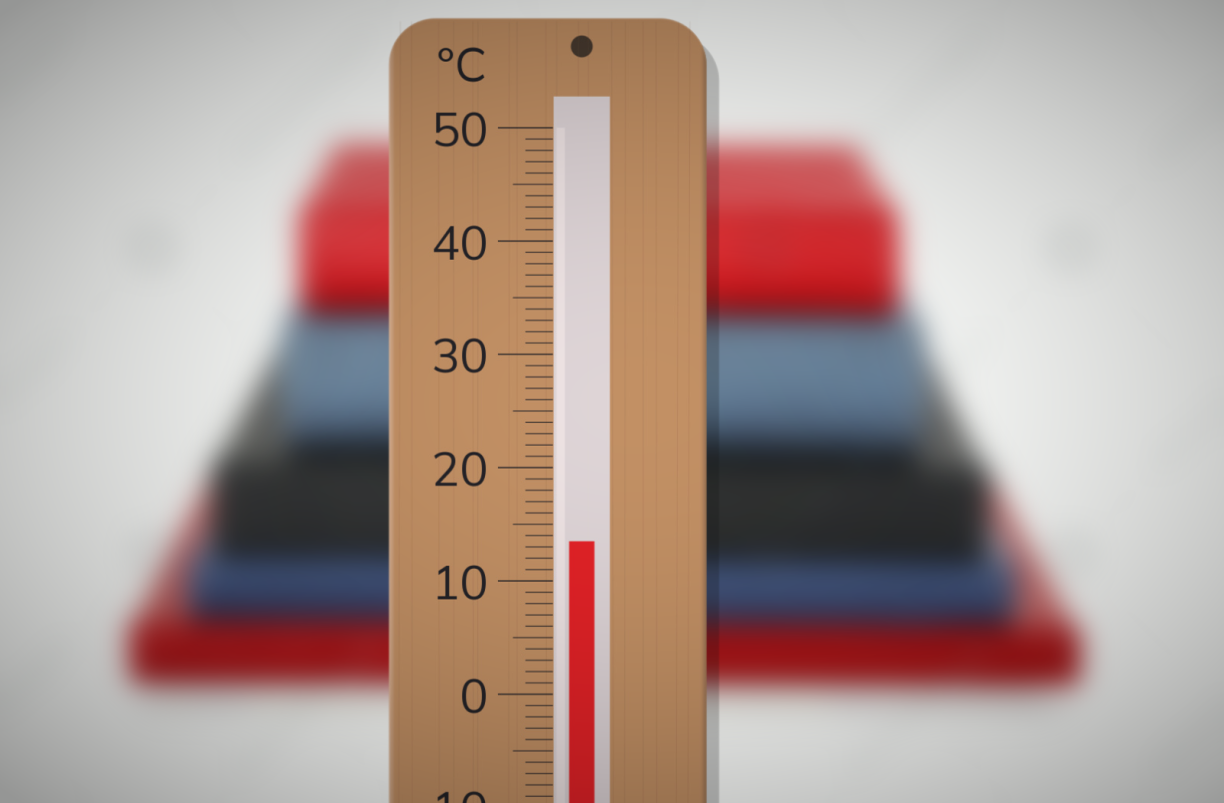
13.5 °C
